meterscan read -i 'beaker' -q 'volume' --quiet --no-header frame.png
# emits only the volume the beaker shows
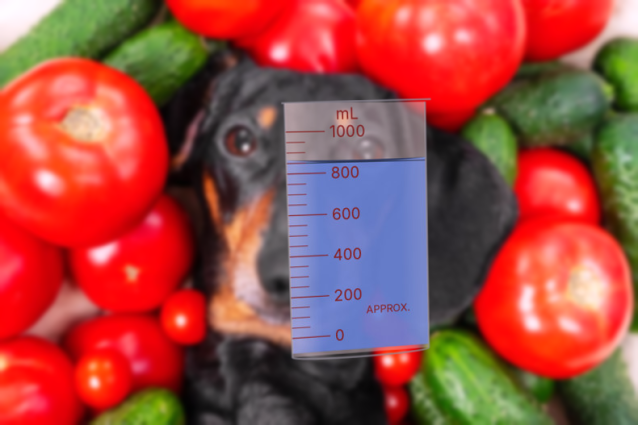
850 mL
